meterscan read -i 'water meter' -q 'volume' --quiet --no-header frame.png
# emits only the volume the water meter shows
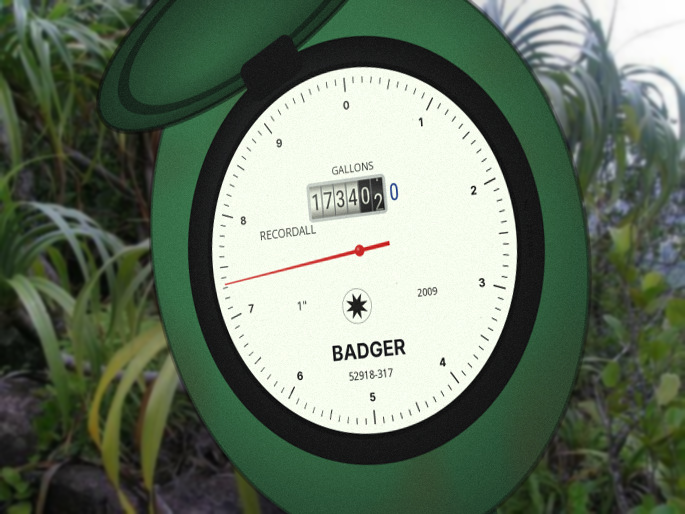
1734017.3 gal
